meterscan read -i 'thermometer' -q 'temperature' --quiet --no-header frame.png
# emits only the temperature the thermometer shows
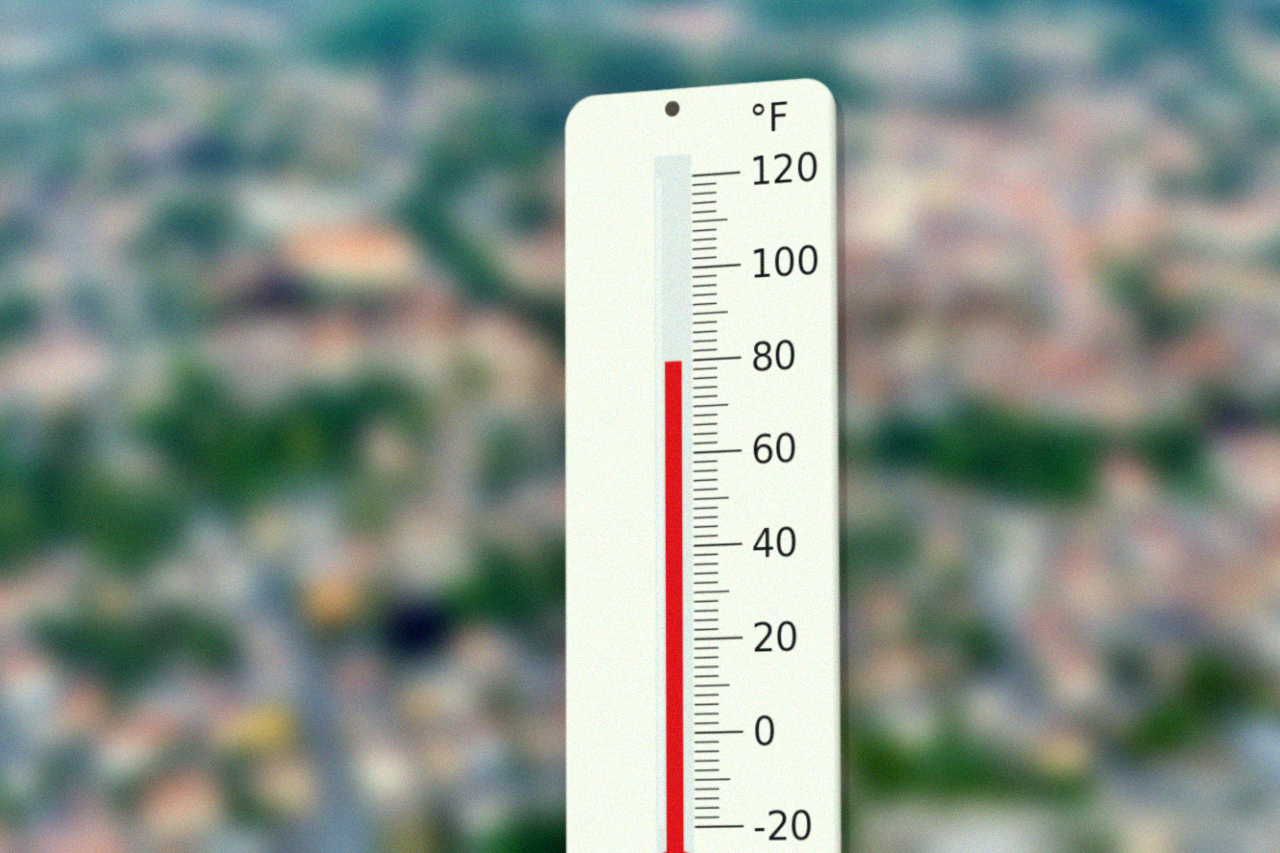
80 °F
